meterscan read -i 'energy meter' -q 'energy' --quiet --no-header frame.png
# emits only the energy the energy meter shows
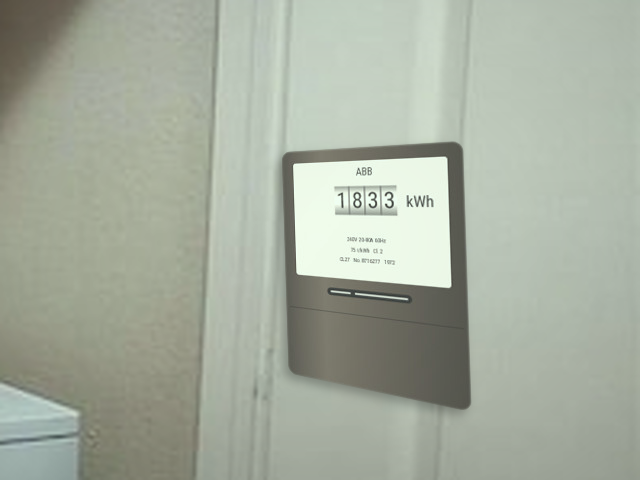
1833 kWh
